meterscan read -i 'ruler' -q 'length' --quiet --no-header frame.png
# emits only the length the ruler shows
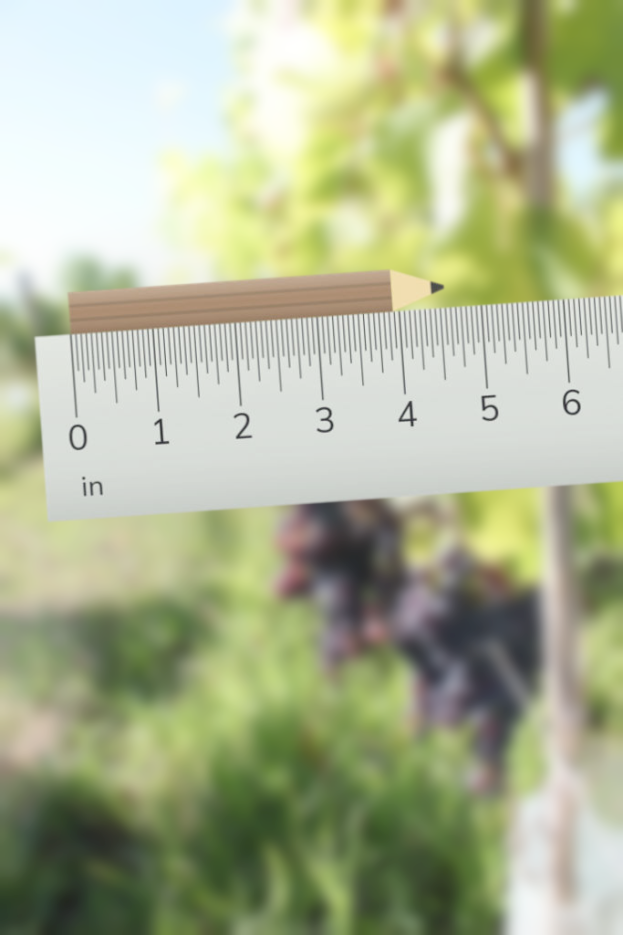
4.5625 in
